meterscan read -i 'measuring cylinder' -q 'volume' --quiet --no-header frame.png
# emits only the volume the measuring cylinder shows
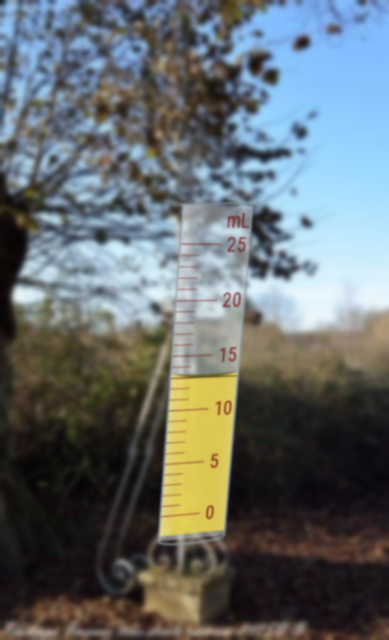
13 mL
